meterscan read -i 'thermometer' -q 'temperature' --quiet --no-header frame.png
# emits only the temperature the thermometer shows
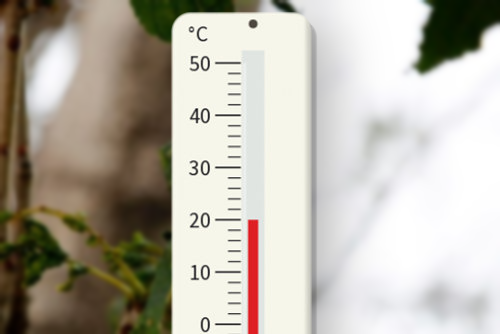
20 °C
